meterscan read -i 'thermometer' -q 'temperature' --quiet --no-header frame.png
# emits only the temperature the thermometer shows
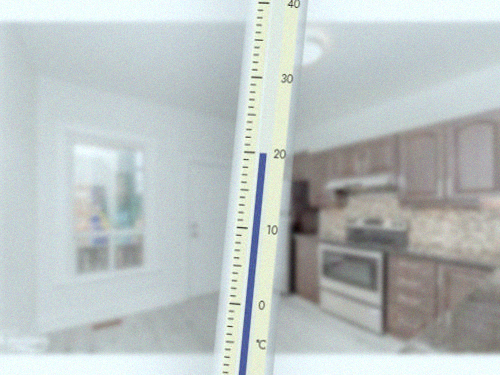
20 °C
